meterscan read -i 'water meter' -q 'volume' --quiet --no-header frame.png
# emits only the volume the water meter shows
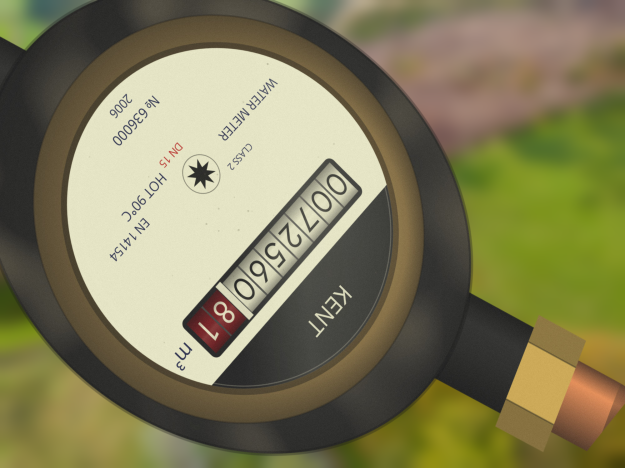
72560.81 m³
